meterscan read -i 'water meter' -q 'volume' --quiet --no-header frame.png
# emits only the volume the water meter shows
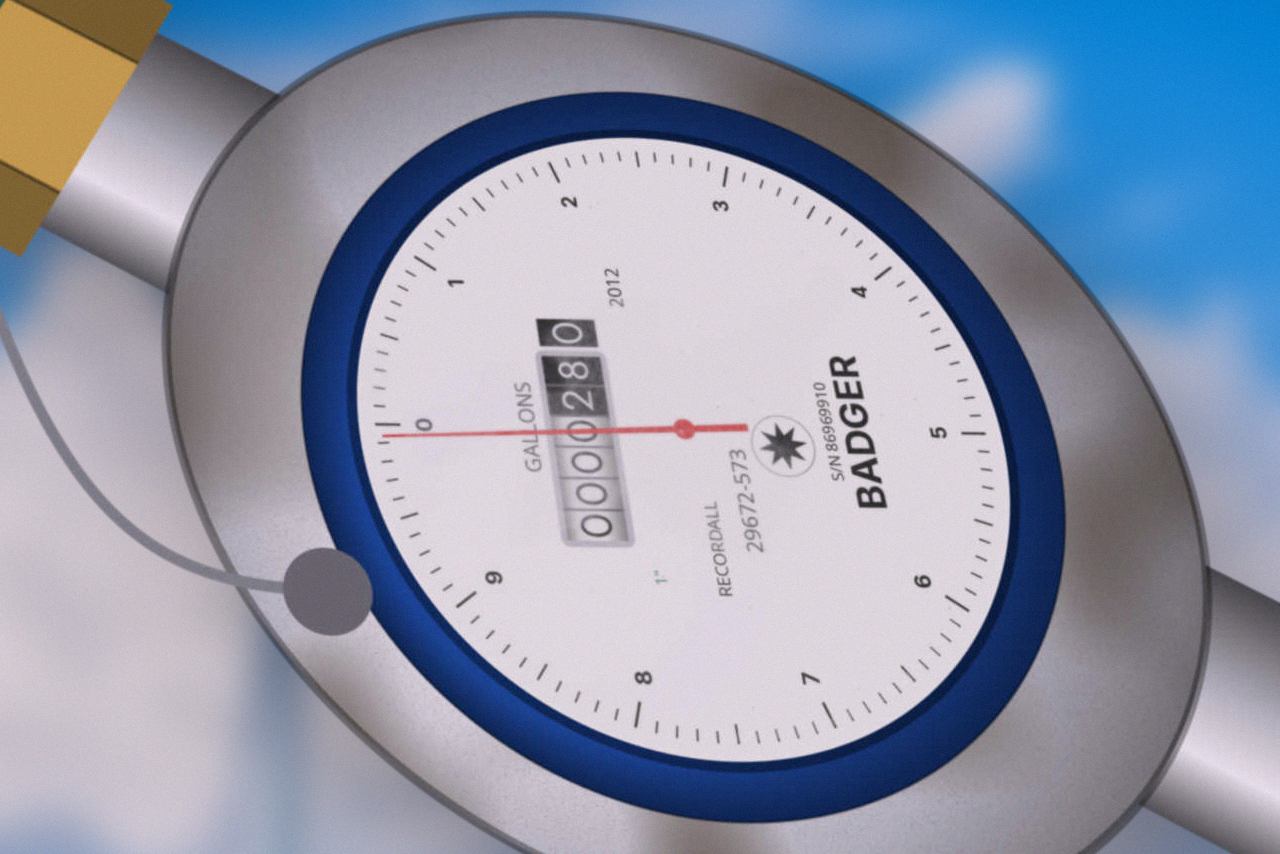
279.9 gal
